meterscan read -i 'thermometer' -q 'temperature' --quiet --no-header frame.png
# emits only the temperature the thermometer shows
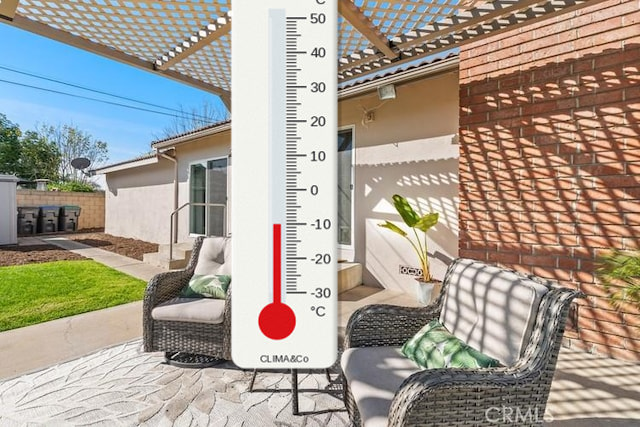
-10 °C
